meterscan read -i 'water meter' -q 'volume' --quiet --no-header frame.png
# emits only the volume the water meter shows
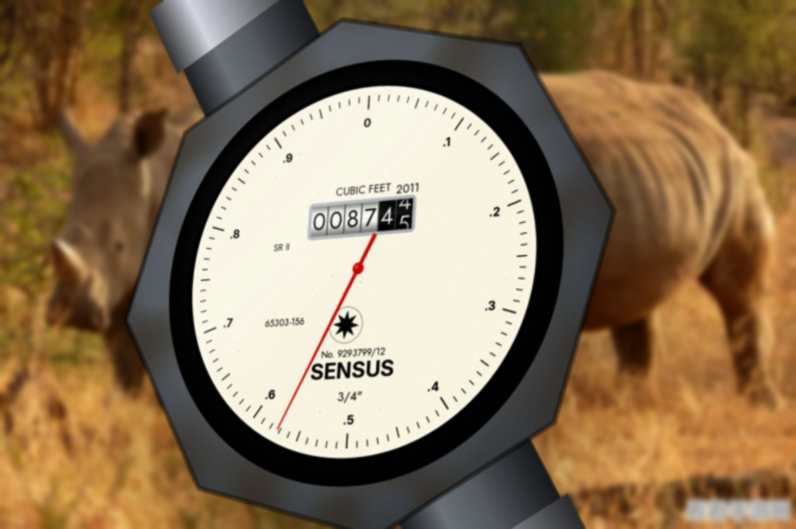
8744.57 ft³
